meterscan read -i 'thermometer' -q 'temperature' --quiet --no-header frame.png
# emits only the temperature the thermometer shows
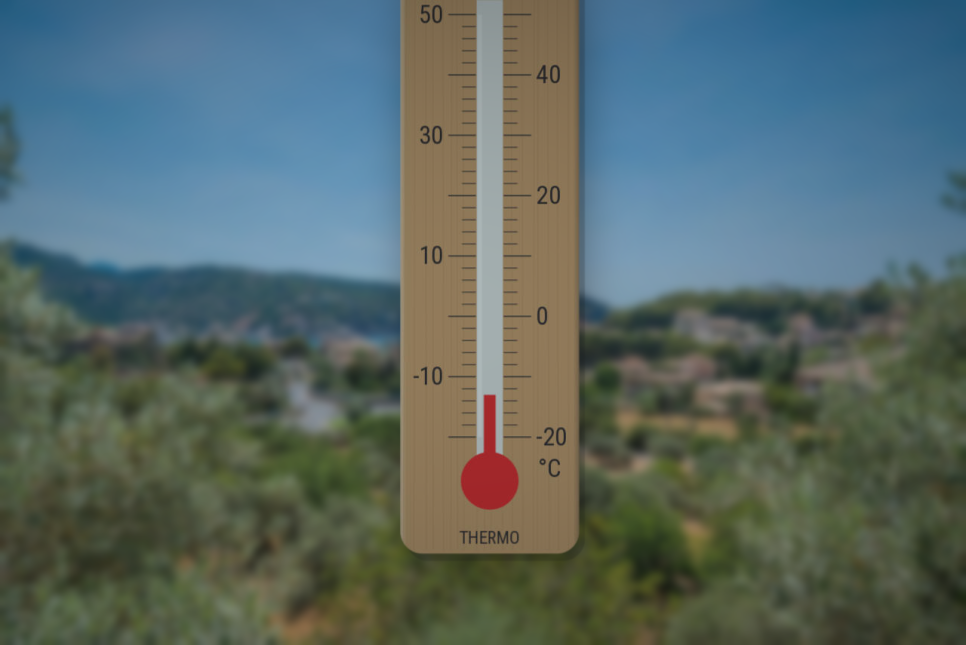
-13 °C
